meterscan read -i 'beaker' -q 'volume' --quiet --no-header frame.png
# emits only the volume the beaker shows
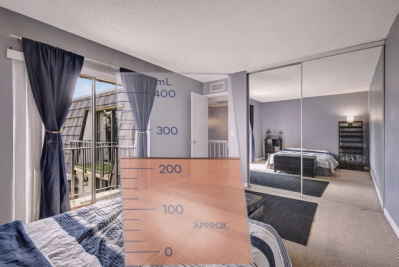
225 mL
